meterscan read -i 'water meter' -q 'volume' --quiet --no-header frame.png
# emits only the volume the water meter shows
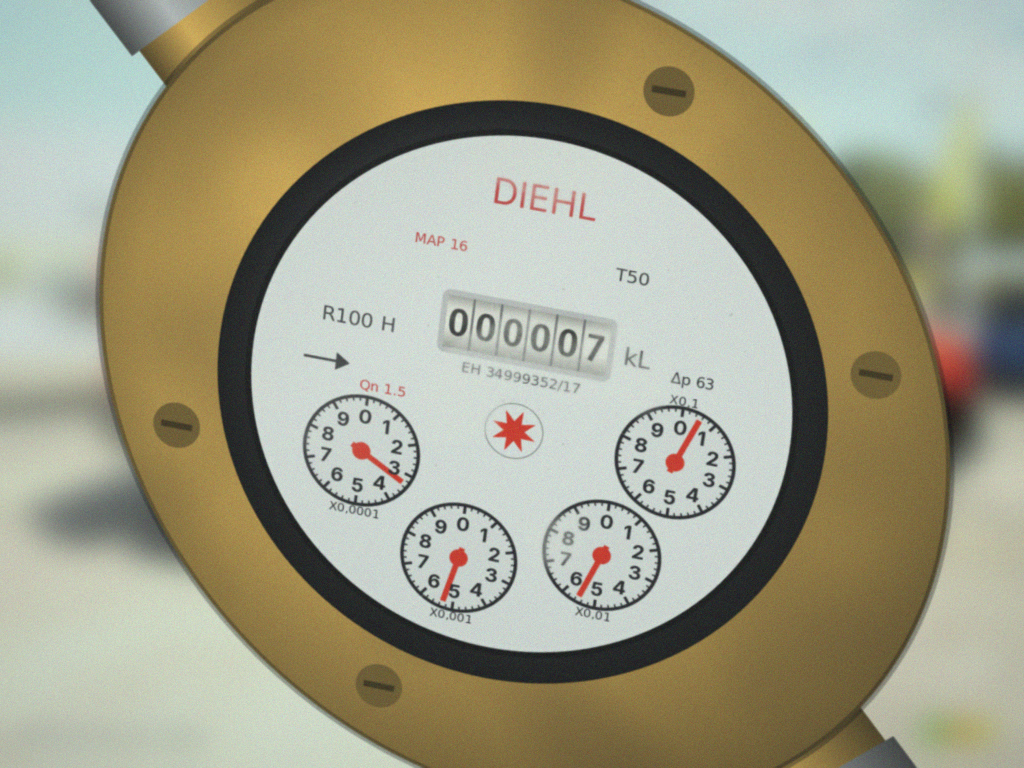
7.0553 kL
